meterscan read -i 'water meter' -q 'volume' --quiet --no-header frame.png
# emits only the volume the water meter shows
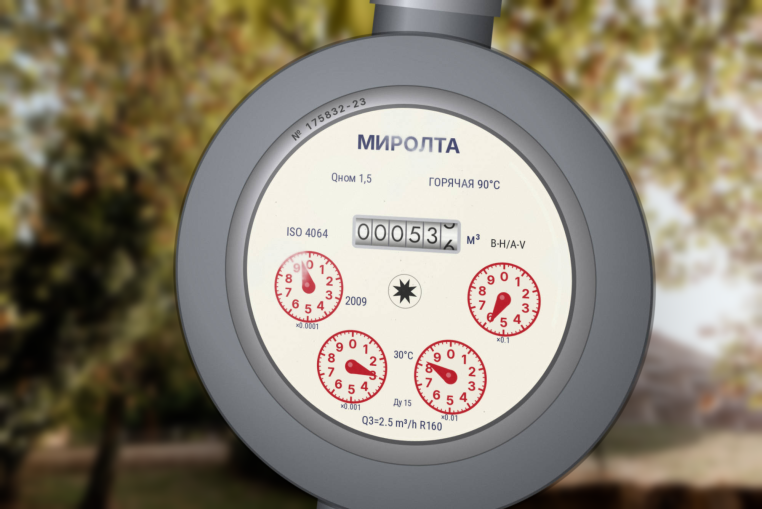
535.5829 m³
